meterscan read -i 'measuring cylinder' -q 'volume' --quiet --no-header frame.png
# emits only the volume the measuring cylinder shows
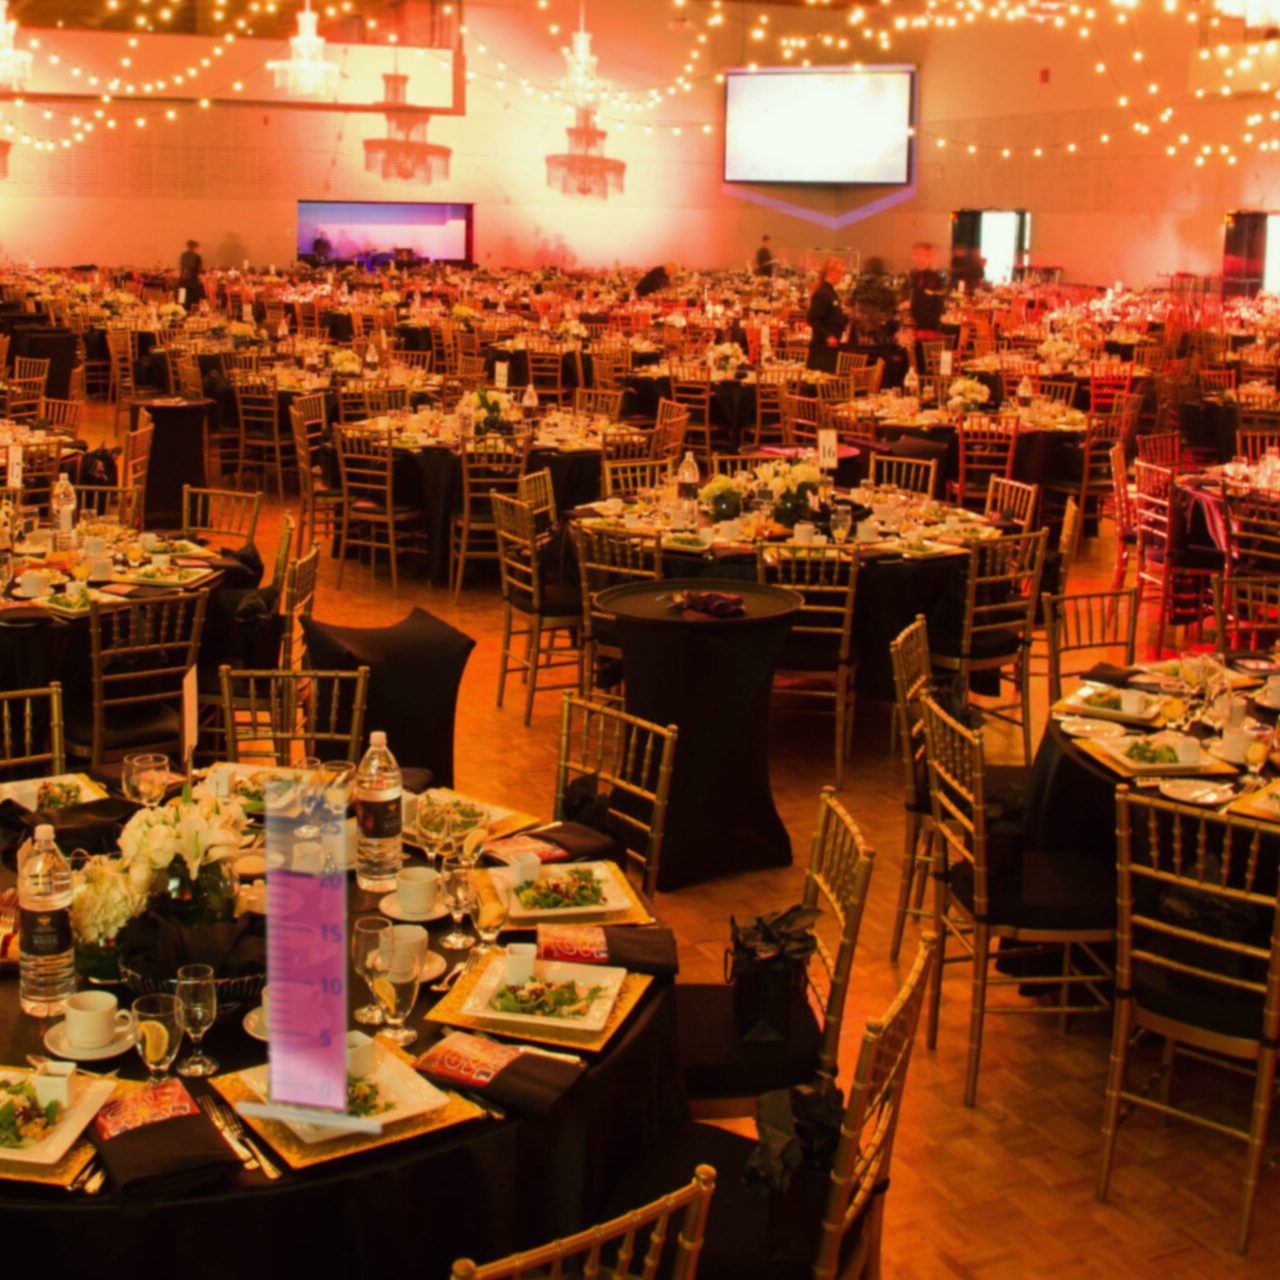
20 mL
